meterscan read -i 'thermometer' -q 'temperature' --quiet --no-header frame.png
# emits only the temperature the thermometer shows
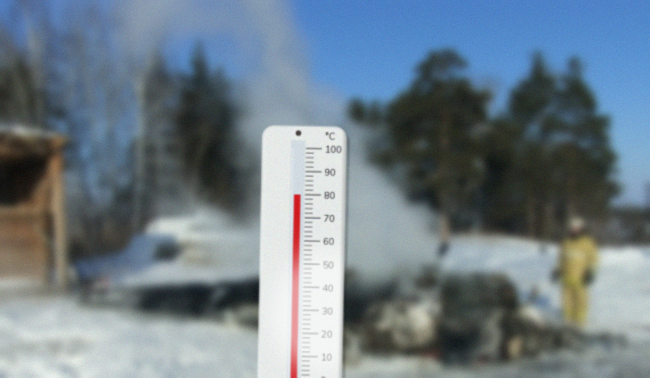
80 °C
